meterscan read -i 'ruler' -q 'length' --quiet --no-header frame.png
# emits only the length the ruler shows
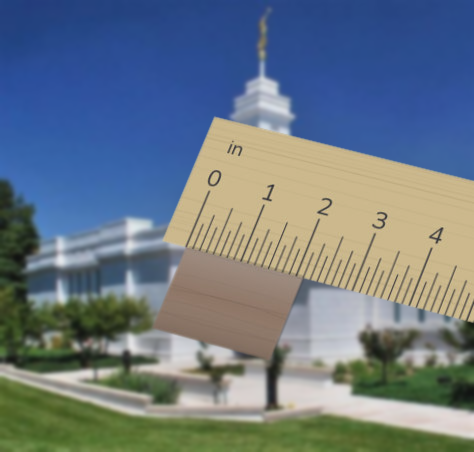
2.125 in
